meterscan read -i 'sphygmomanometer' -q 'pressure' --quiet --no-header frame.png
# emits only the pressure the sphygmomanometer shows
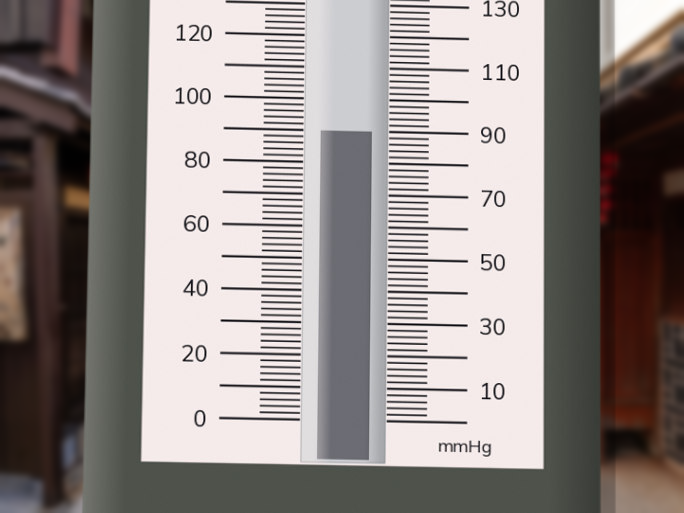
90 mmHg
